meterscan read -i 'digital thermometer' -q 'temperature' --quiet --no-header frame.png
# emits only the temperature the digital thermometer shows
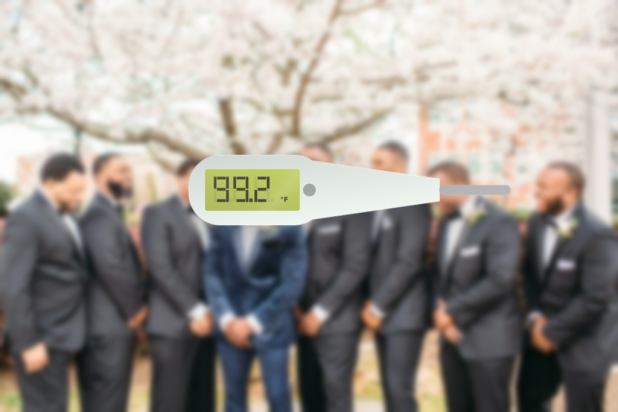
99.2 °F
